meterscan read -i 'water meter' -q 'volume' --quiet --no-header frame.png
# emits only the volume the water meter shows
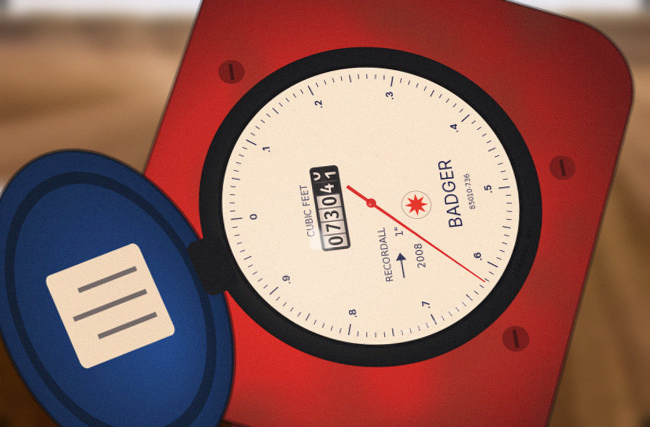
73040.62 ft³
